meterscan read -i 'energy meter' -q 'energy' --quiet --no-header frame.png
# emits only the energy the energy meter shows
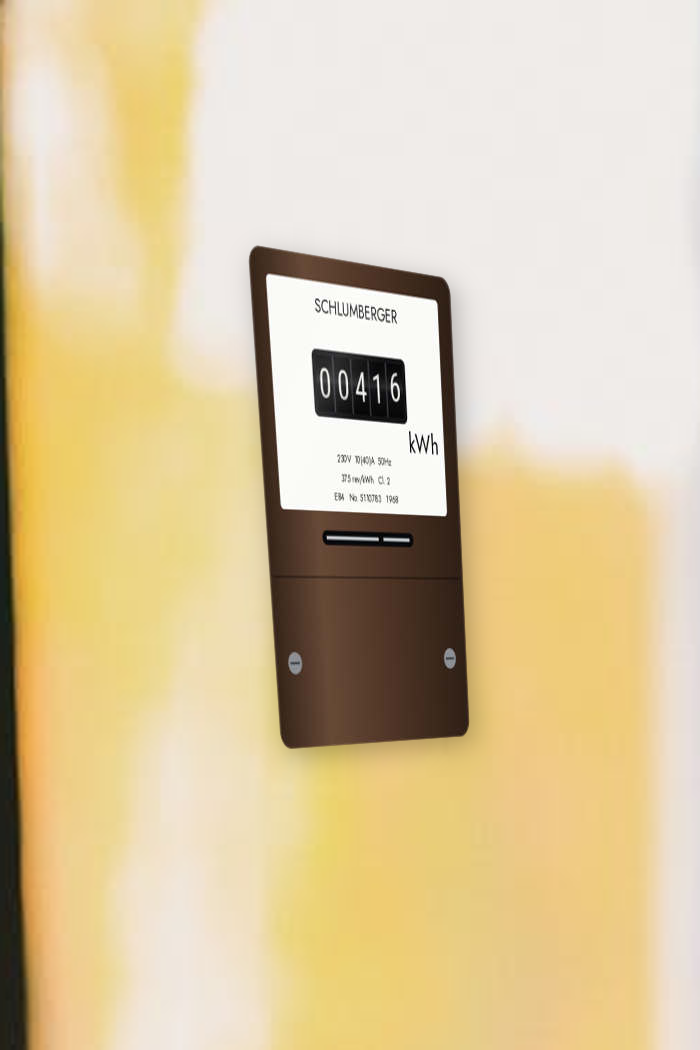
416 kWh
